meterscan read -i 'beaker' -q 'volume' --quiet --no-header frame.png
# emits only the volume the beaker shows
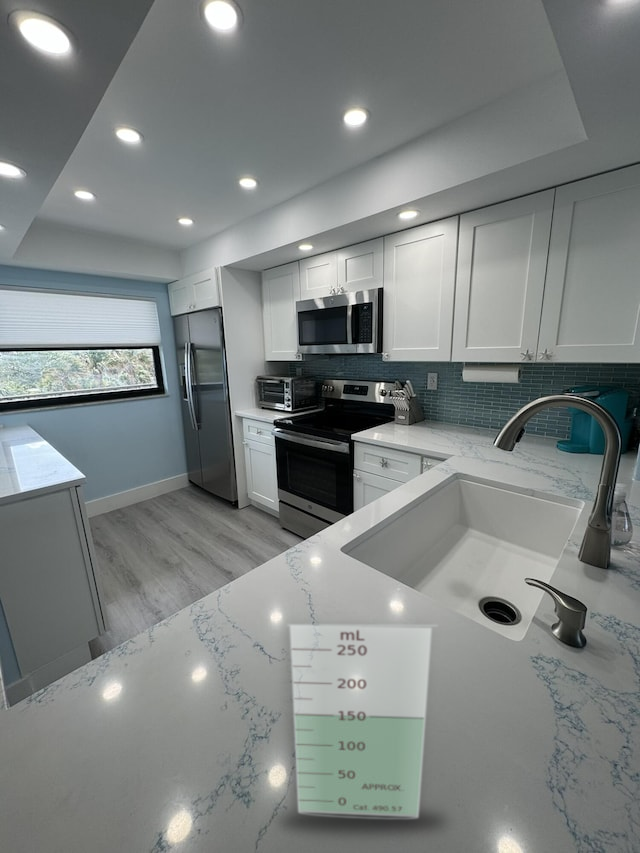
150 mL
